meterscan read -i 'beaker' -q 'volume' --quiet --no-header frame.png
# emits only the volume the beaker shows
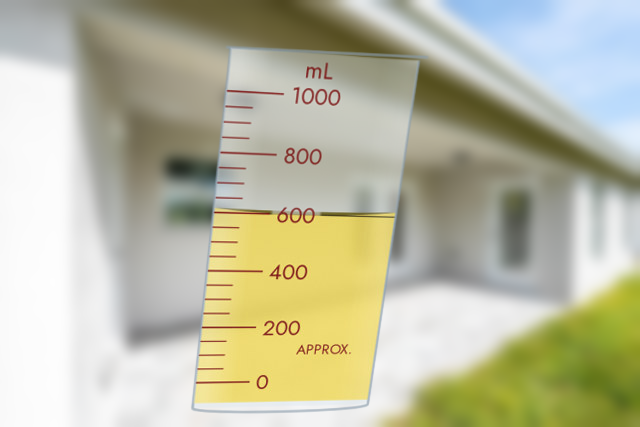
600 mL
